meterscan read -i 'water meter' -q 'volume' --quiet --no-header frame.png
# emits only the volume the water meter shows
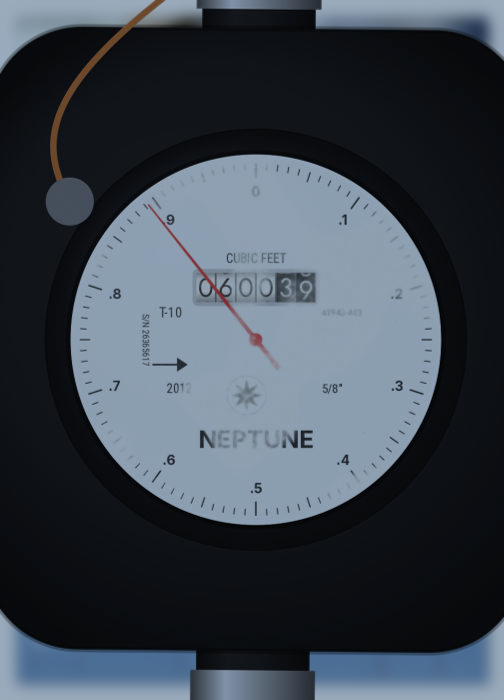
60038.89 ft³
